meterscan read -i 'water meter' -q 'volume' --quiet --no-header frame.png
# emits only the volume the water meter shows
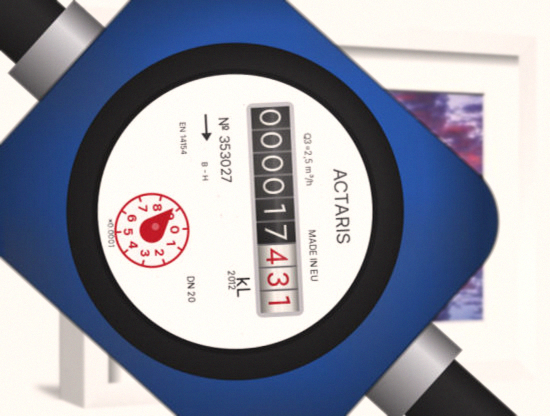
17.4318 kL
